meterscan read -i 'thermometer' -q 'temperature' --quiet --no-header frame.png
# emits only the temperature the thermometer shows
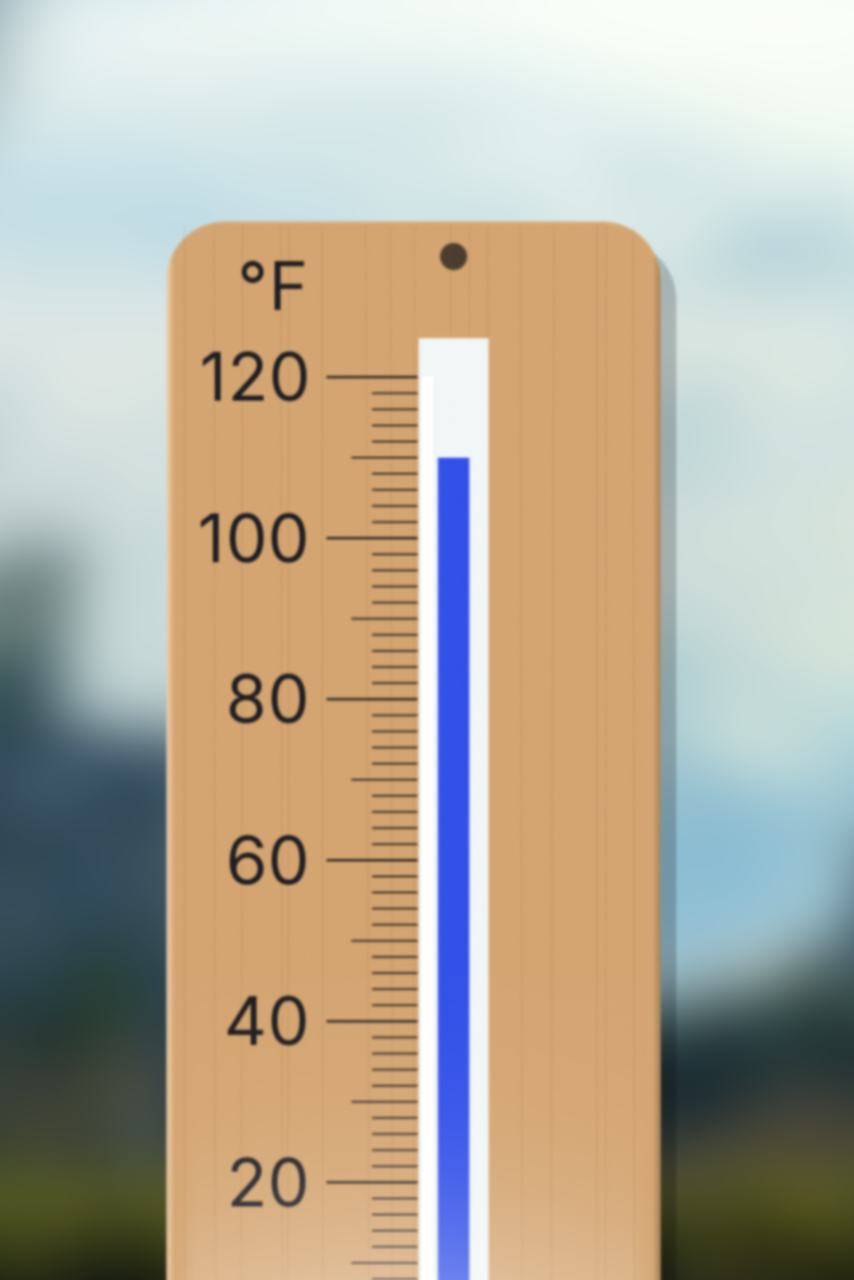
110 °F
